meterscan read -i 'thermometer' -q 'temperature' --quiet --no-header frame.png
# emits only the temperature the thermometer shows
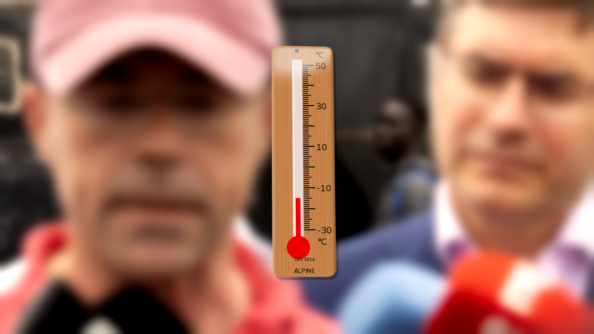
-15 °C
